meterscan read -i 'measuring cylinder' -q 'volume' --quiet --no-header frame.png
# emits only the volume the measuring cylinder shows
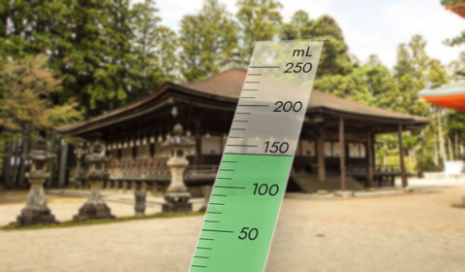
140 mL
